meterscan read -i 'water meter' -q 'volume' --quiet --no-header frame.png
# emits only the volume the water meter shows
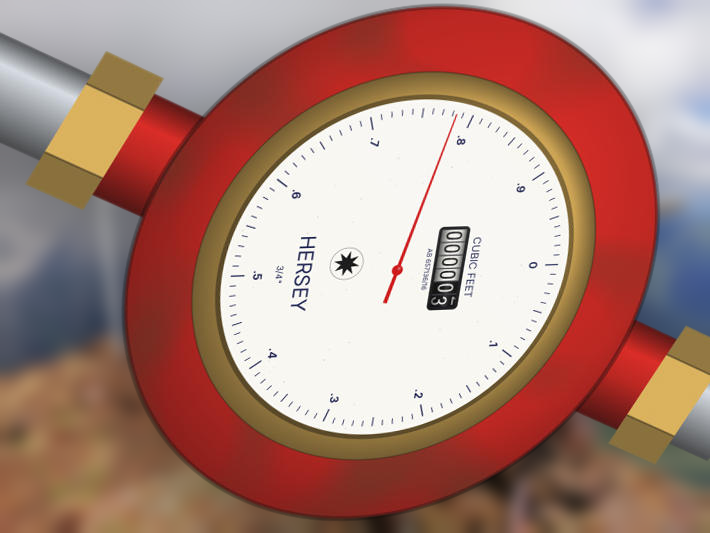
2.78 ft³
